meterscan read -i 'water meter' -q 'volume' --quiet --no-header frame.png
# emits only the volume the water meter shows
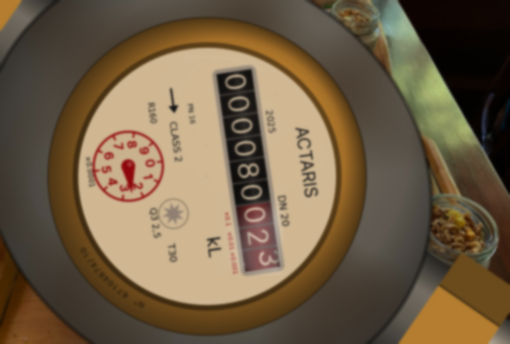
80.0232 kL
